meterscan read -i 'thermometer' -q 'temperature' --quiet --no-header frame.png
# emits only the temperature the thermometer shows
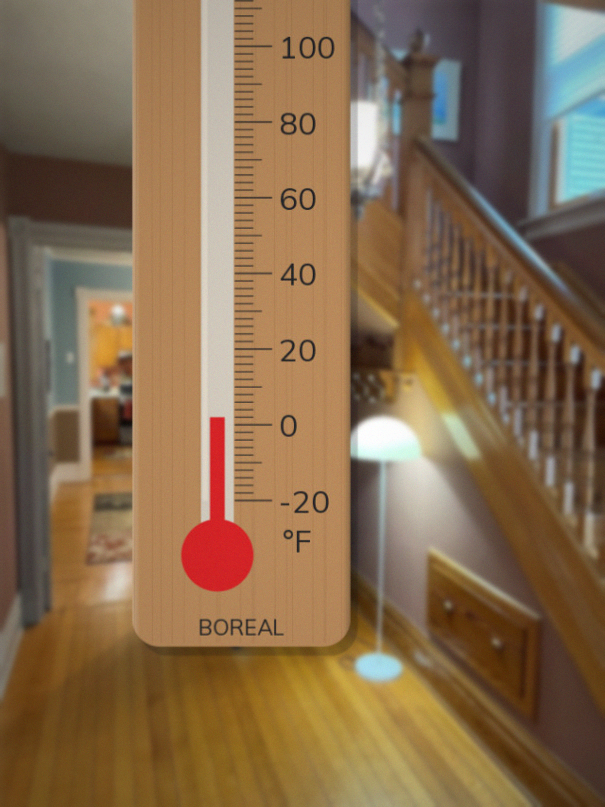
2 °F
